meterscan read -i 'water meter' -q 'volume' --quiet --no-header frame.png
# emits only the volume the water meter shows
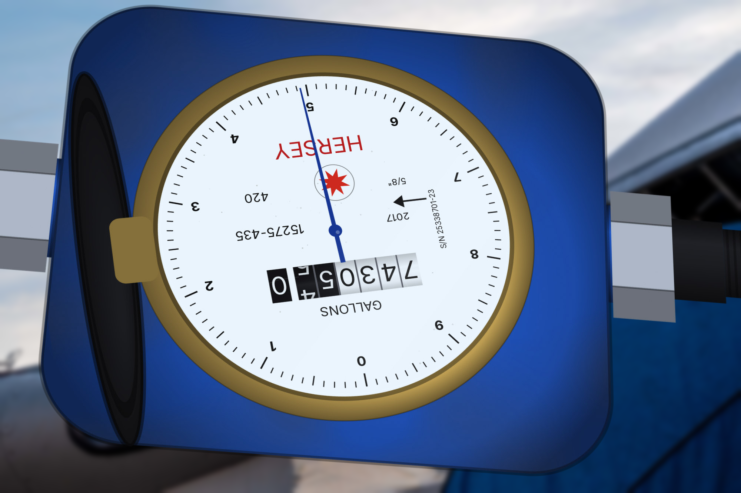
7430544.9 gal
